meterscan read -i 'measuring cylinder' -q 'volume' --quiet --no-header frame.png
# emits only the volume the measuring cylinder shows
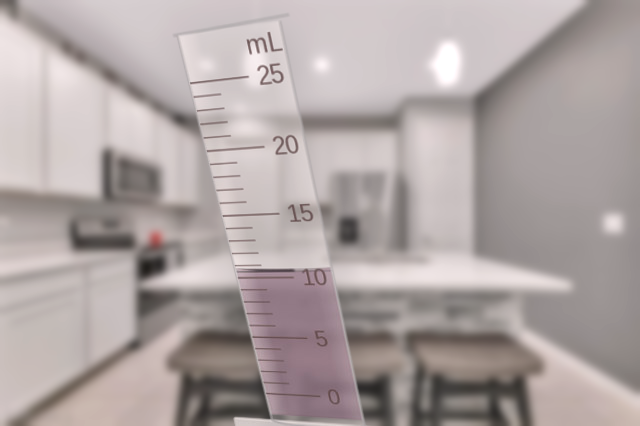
10.5 mL
